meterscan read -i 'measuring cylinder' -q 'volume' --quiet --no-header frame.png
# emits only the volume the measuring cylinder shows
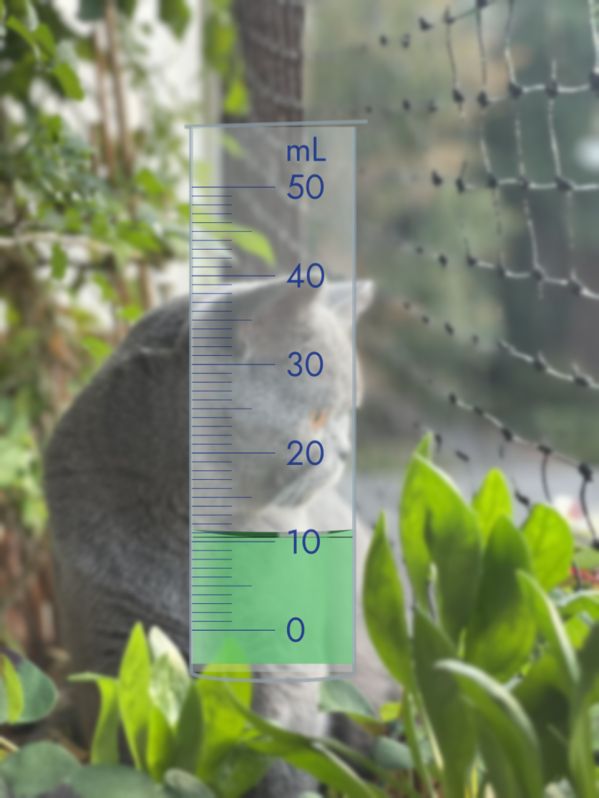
10.5 mL
